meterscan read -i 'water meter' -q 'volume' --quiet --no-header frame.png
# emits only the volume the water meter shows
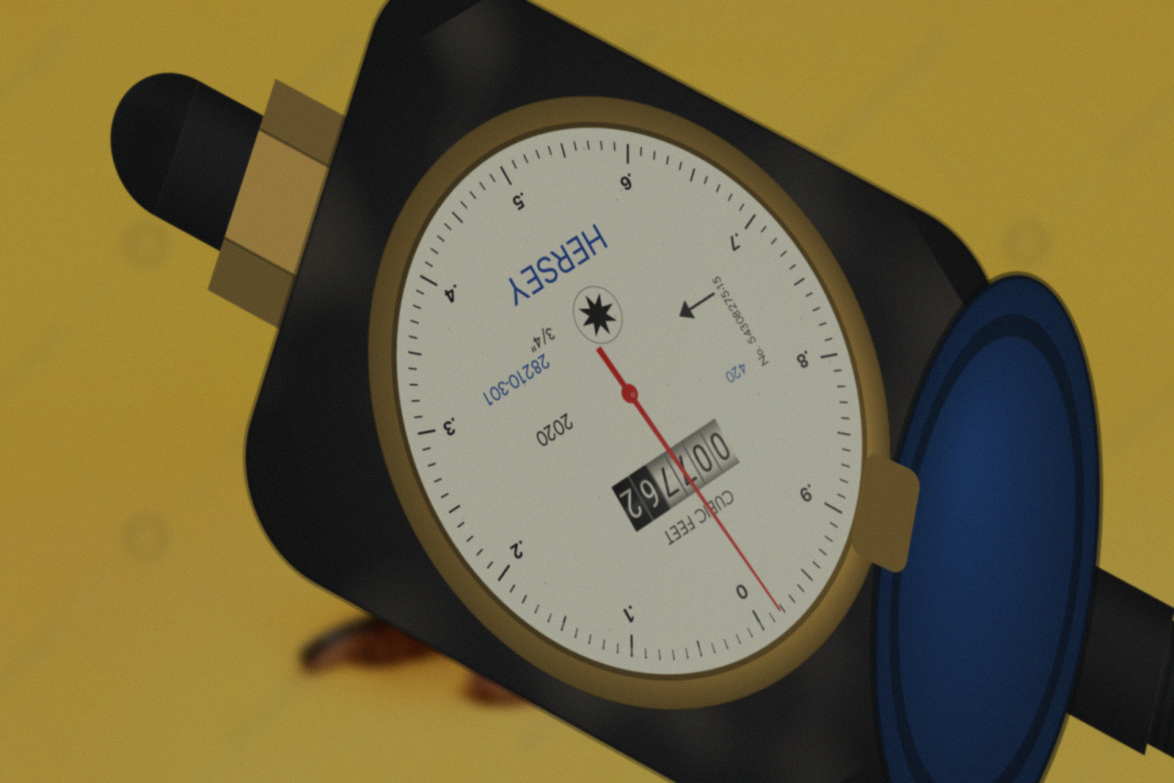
7761.98 ft³
